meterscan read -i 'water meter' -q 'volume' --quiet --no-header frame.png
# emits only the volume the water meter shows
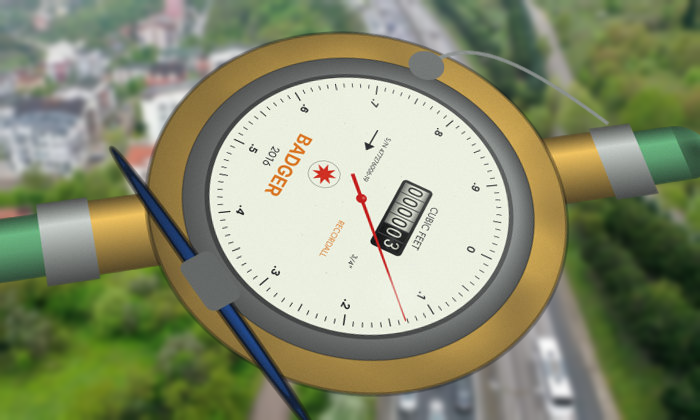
3.13 ft³
